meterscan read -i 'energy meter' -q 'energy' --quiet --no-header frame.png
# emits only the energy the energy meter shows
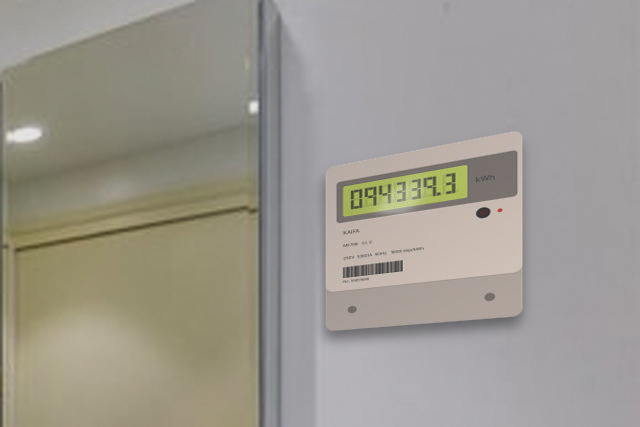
94339.3 kWh
